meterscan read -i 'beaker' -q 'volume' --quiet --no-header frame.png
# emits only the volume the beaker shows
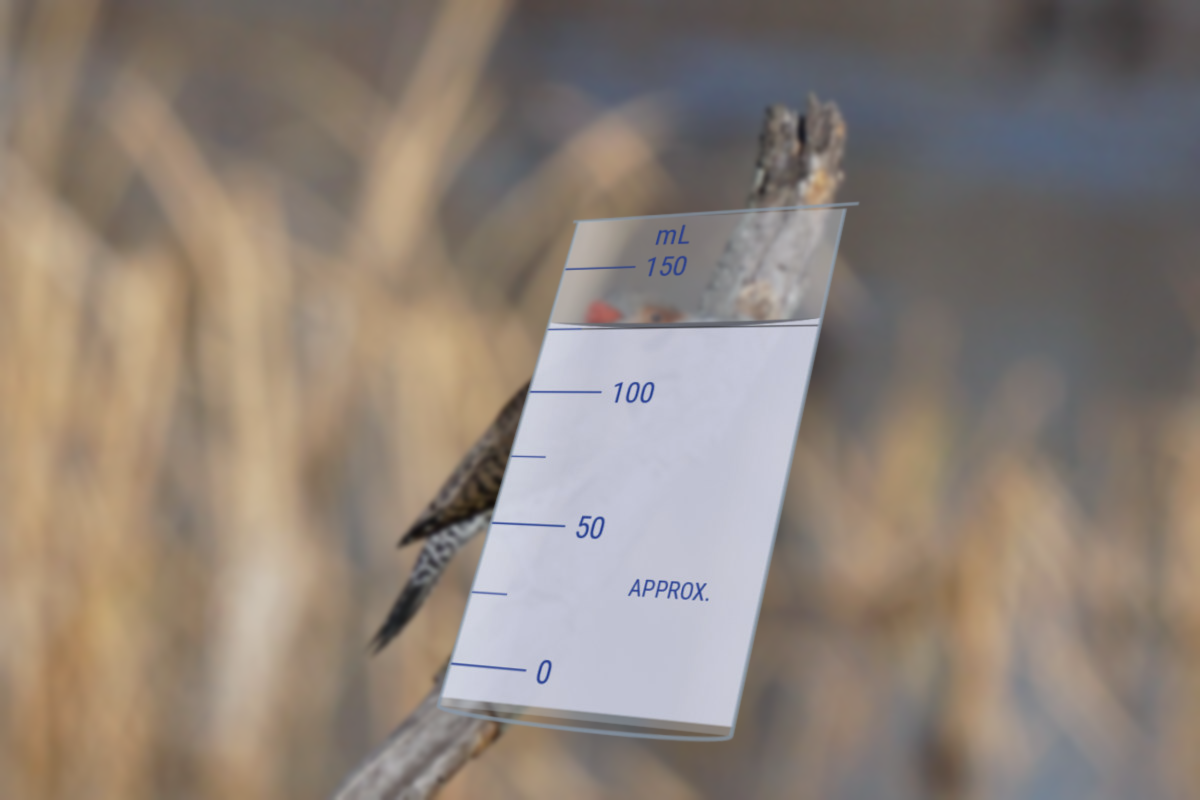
125 mL
